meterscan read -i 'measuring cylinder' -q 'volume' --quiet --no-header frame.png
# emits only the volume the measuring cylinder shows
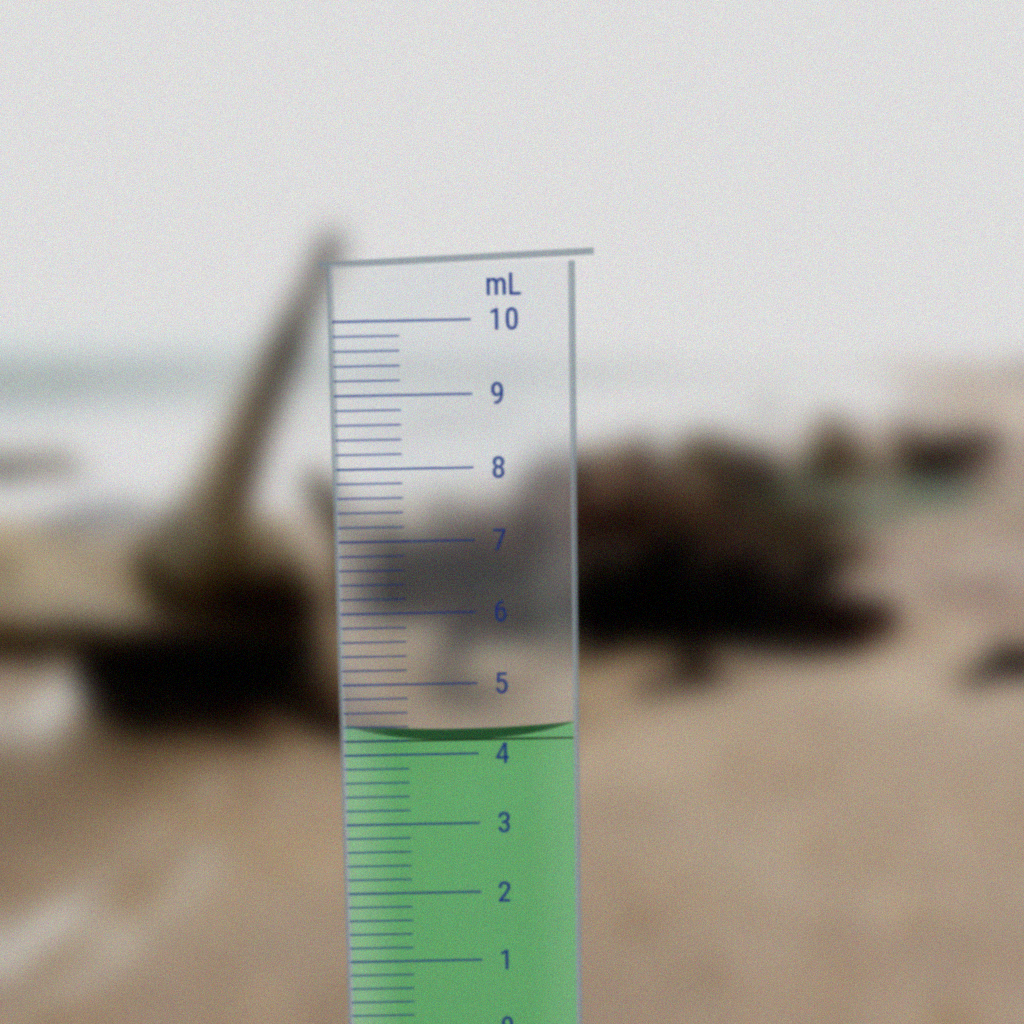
4.2 mL
